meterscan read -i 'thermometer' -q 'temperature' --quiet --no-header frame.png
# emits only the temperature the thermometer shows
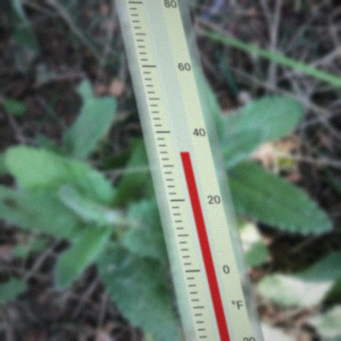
34 °F
